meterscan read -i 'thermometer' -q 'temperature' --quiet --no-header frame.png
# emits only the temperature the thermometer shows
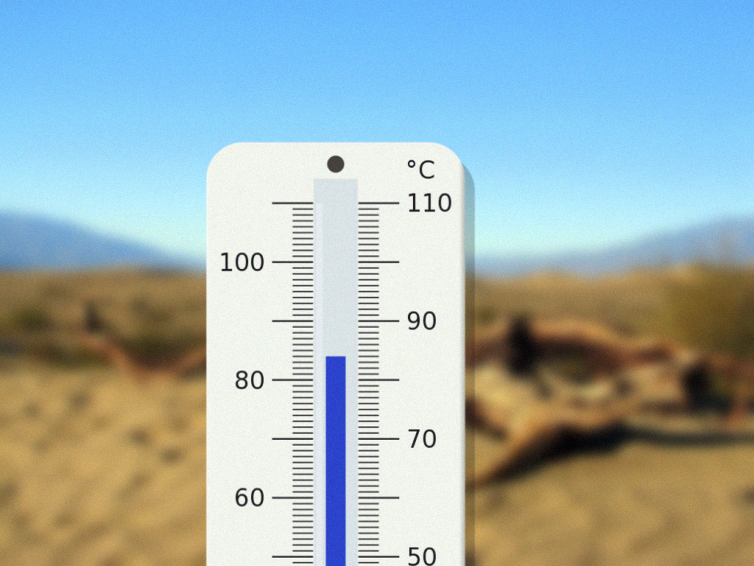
84 °C
